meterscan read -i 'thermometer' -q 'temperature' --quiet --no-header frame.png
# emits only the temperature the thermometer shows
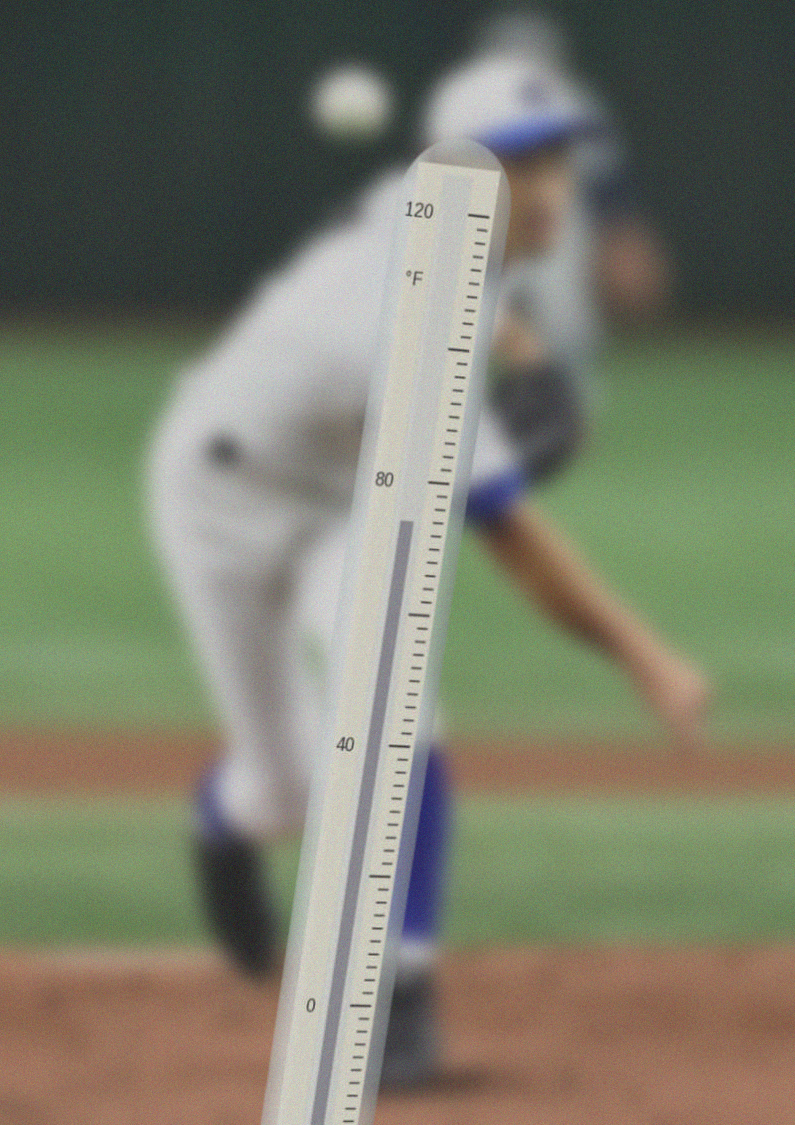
74 °F
